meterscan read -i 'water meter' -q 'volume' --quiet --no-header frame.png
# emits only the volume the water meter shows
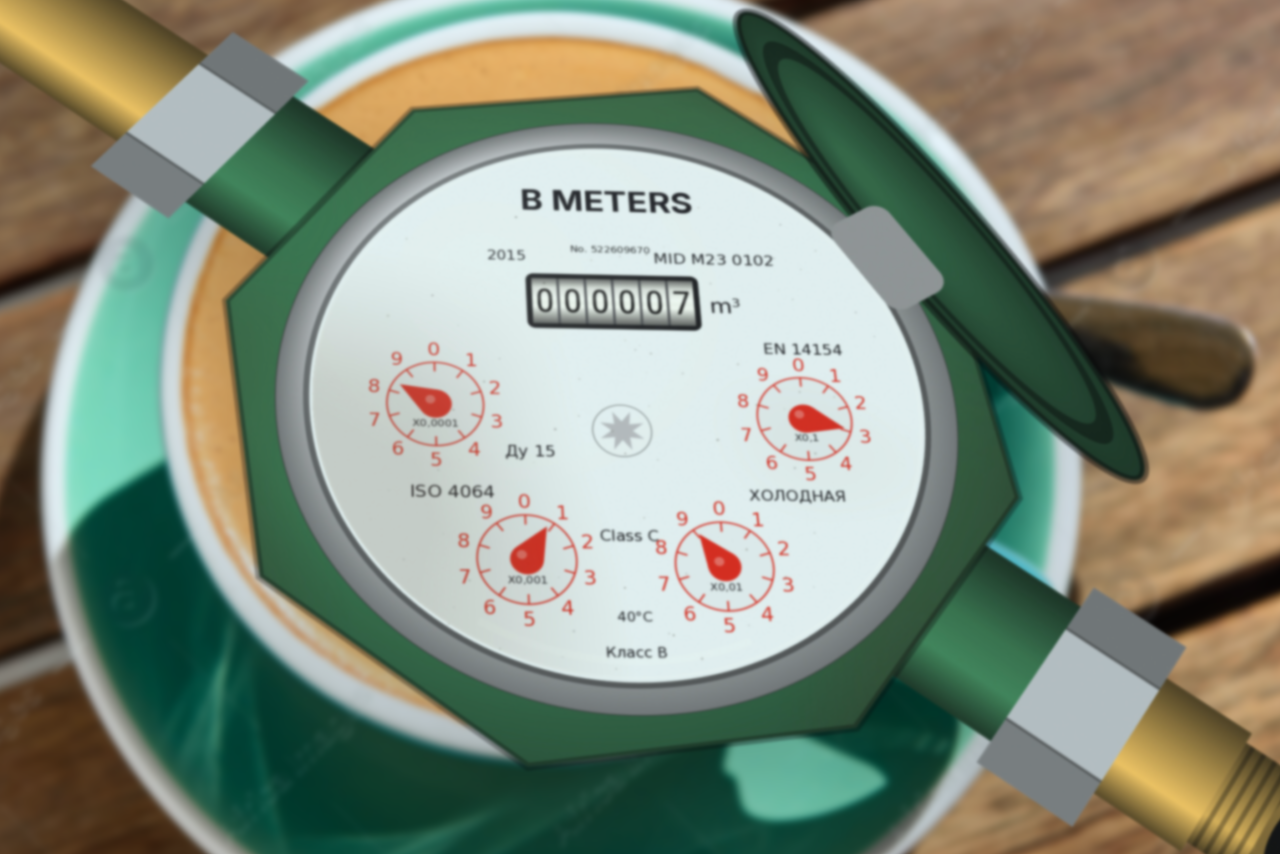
7.2908 m³
